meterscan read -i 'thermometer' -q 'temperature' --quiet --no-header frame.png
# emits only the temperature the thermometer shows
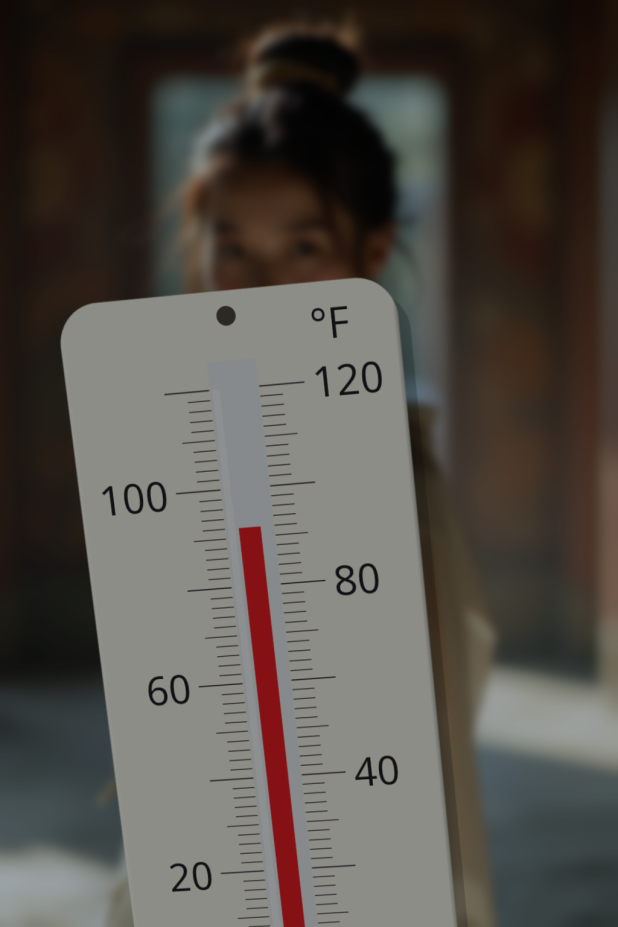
92 °F
